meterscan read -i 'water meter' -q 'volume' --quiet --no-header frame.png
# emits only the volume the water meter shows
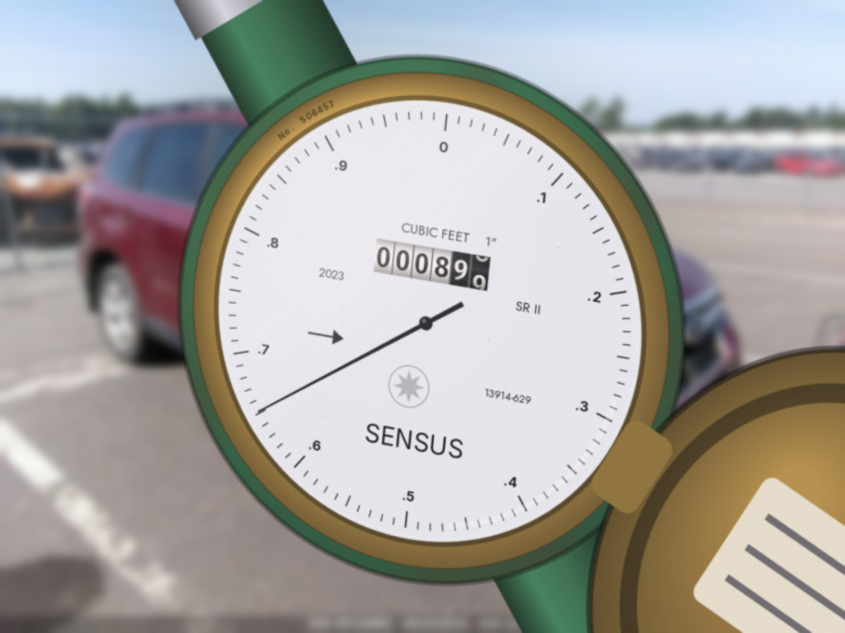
898.65 ft³
